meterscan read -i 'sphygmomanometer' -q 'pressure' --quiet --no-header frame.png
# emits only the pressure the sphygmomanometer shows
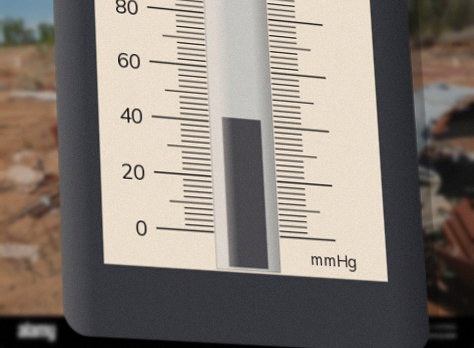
42 mmHg
